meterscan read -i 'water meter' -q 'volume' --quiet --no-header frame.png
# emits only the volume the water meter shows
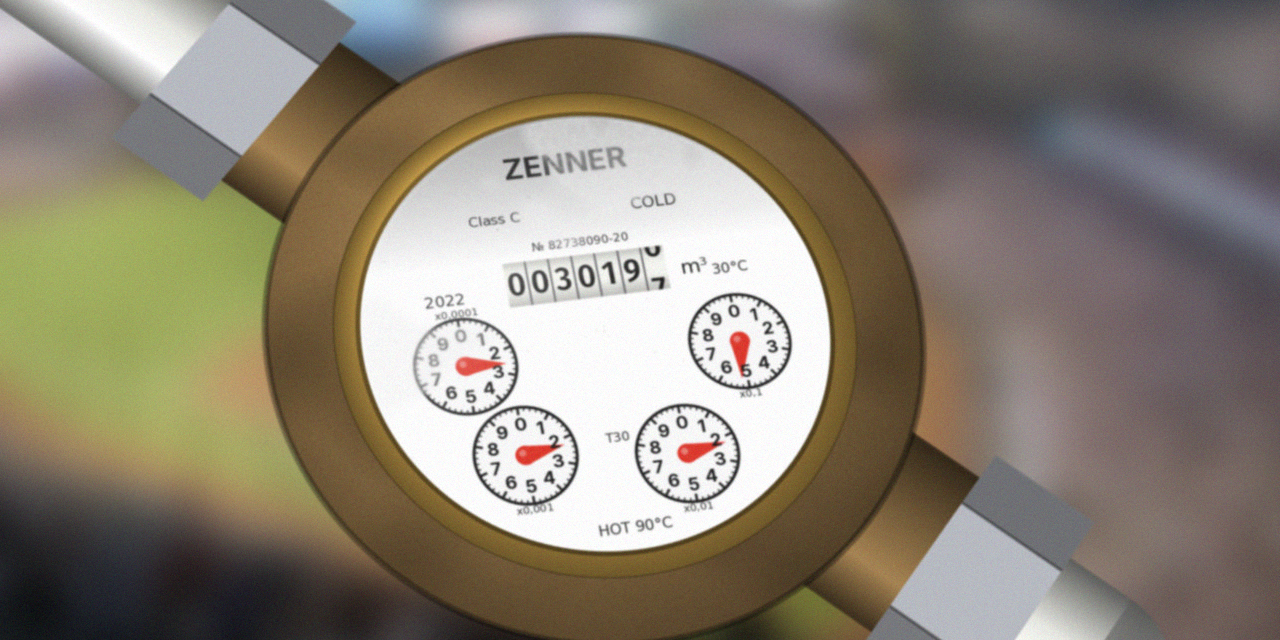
30196.5222 m³
